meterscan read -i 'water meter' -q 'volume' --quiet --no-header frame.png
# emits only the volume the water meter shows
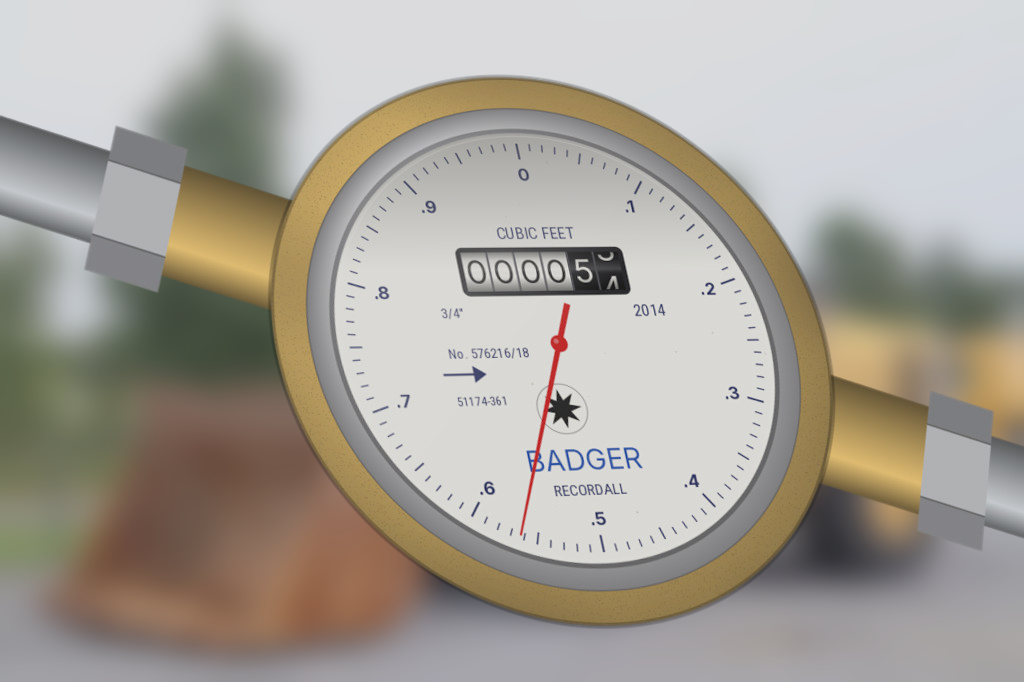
53.56 ft³
